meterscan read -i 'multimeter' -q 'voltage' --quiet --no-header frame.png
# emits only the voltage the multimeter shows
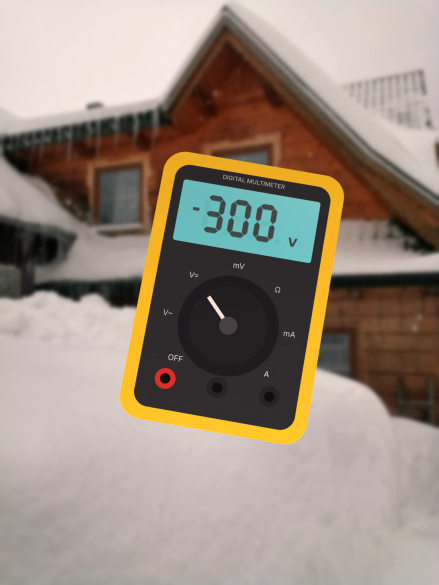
-300 V
